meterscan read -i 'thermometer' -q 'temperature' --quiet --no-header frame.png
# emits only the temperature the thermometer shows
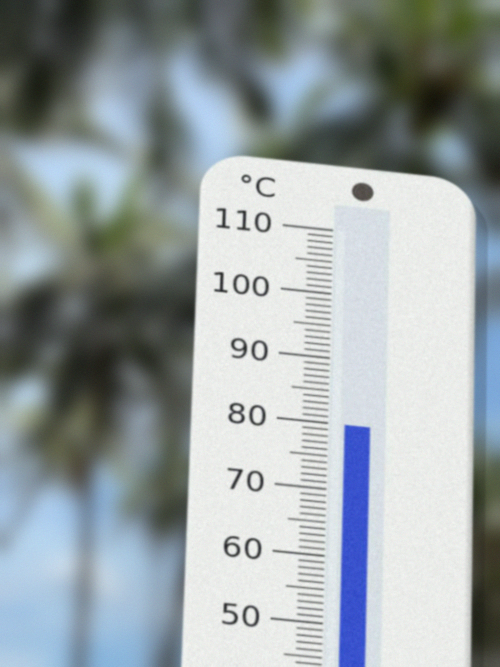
80 °C
